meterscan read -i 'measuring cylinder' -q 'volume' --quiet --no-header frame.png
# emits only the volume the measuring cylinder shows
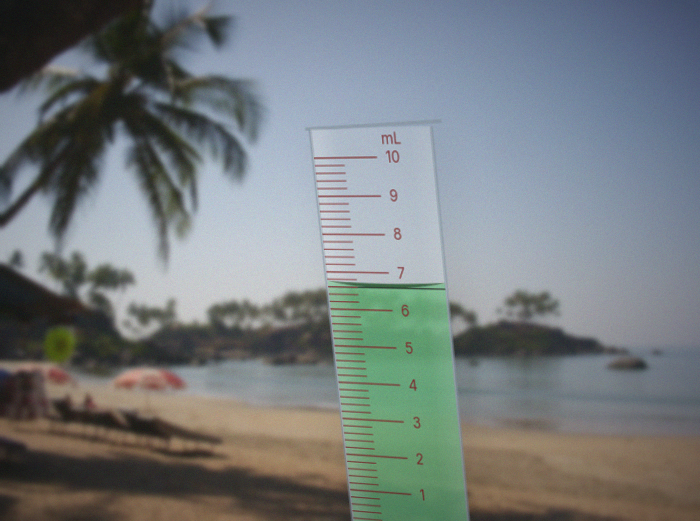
6.6 mL
